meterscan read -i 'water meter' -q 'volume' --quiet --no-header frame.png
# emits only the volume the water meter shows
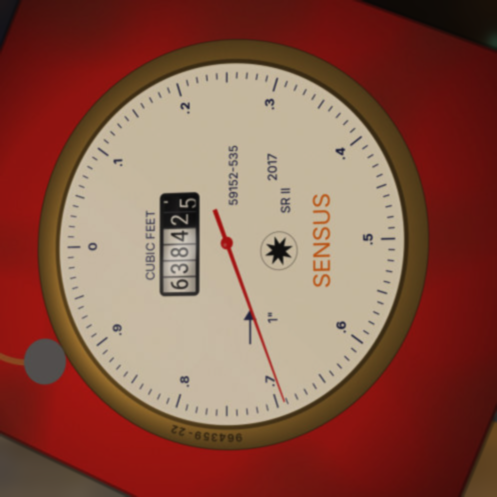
638424.69 ft³
